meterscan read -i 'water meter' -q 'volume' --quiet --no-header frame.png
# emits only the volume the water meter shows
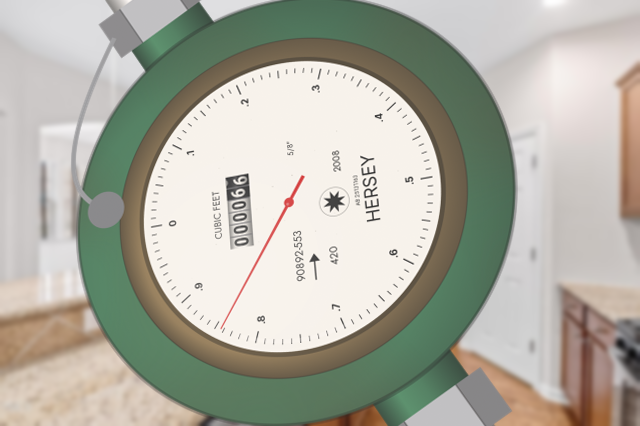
65.84 ft³
